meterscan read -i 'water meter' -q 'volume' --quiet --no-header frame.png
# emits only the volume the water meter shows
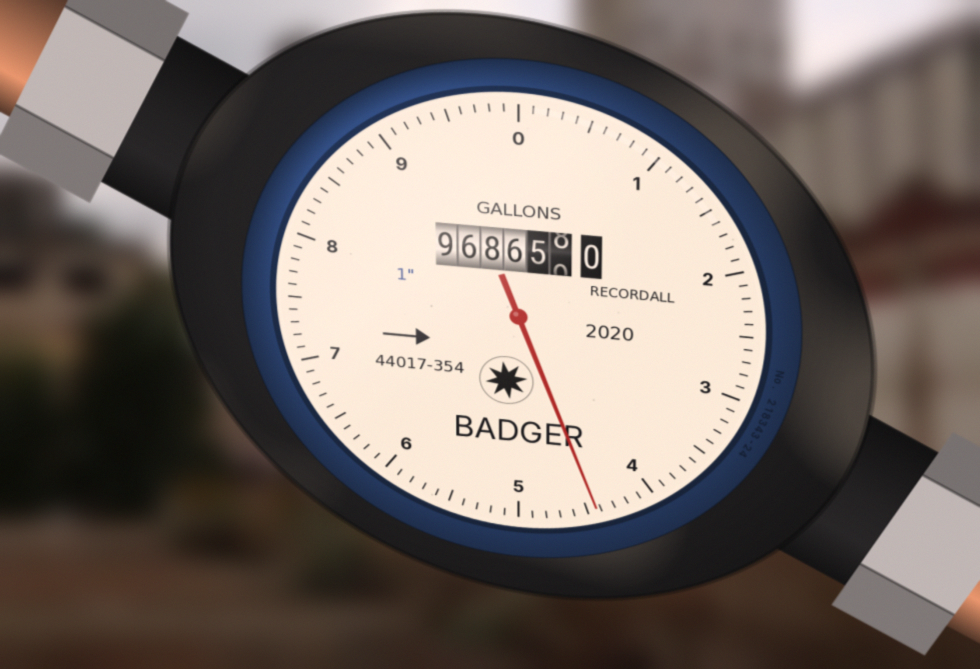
9686584.4 gal
